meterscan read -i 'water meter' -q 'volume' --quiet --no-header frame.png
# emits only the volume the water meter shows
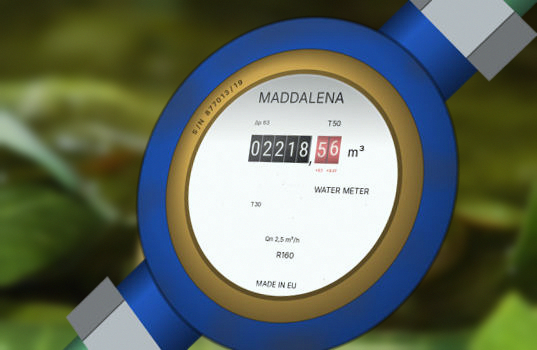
2218.56 m³
